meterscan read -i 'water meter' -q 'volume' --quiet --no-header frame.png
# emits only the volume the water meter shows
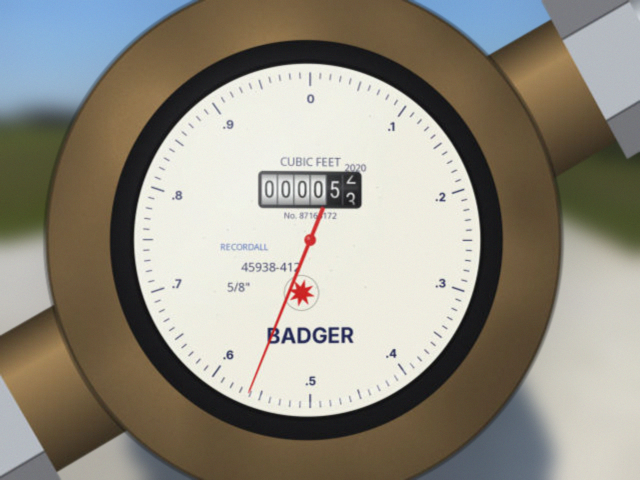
52.56 ft³
